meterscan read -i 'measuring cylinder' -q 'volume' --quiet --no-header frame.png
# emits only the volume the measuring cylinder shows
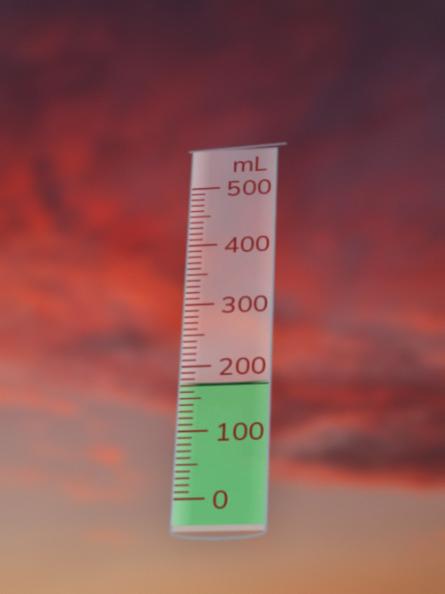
170 mL
